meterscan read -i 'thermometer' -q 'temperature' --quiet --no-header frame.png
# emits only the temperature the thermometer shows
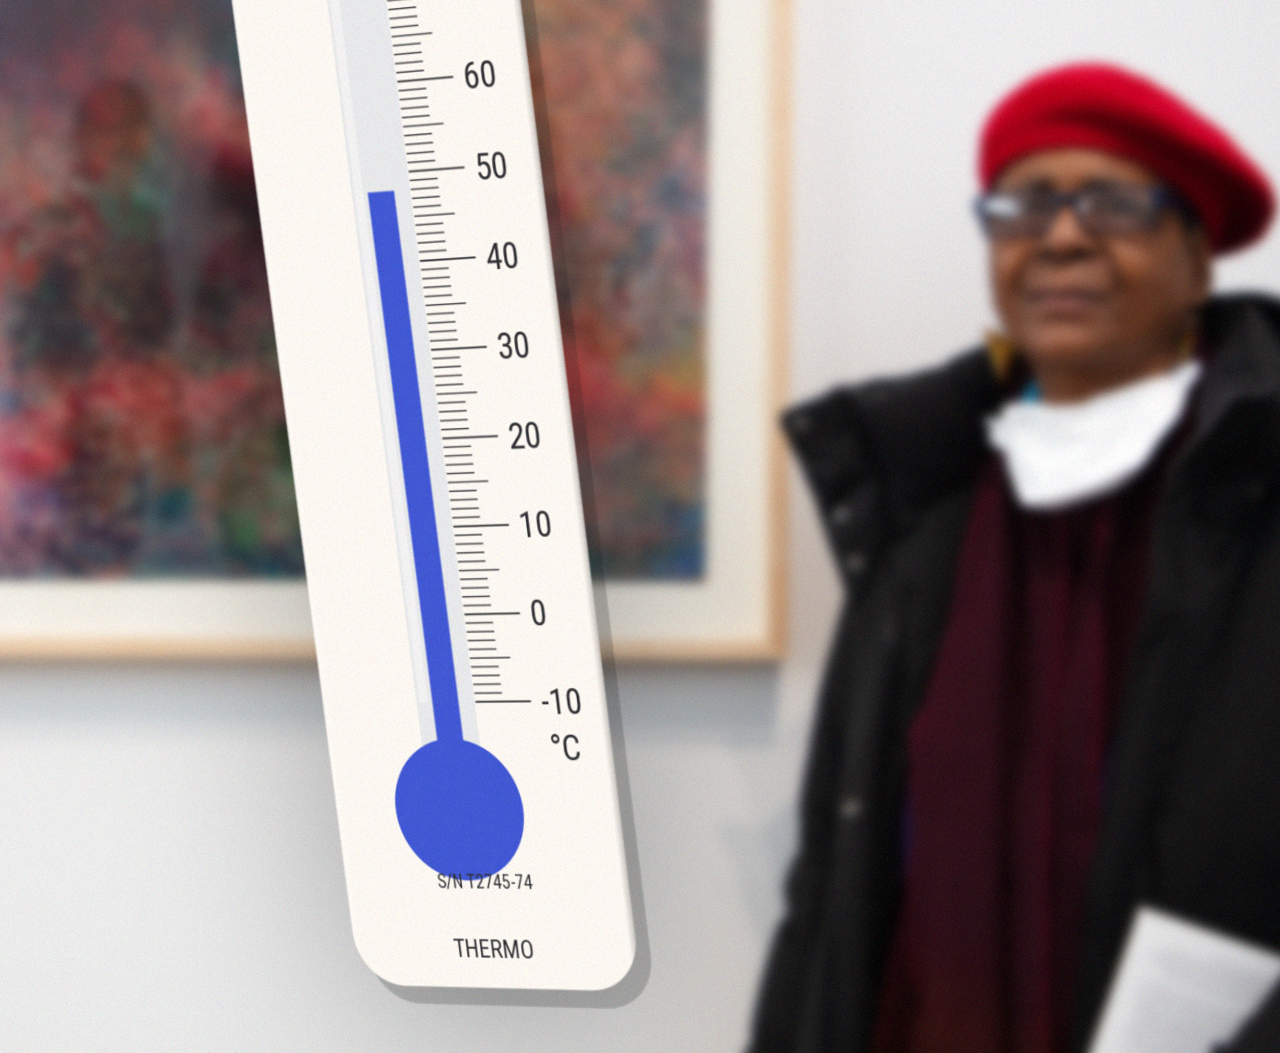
48 °C
